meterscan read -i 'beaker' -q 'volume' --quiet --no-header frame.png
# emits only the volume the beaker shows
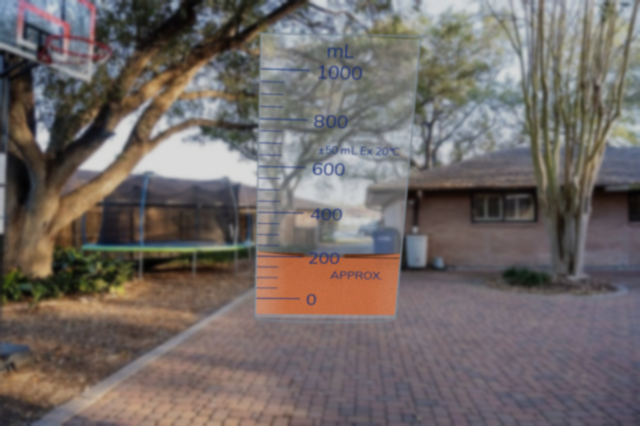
200 mL
